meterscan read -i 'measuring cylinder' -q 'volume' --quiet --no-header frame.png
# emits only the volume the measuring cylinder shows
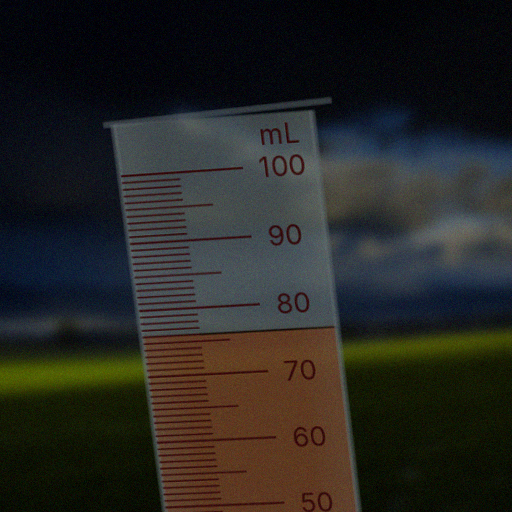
76 mL
